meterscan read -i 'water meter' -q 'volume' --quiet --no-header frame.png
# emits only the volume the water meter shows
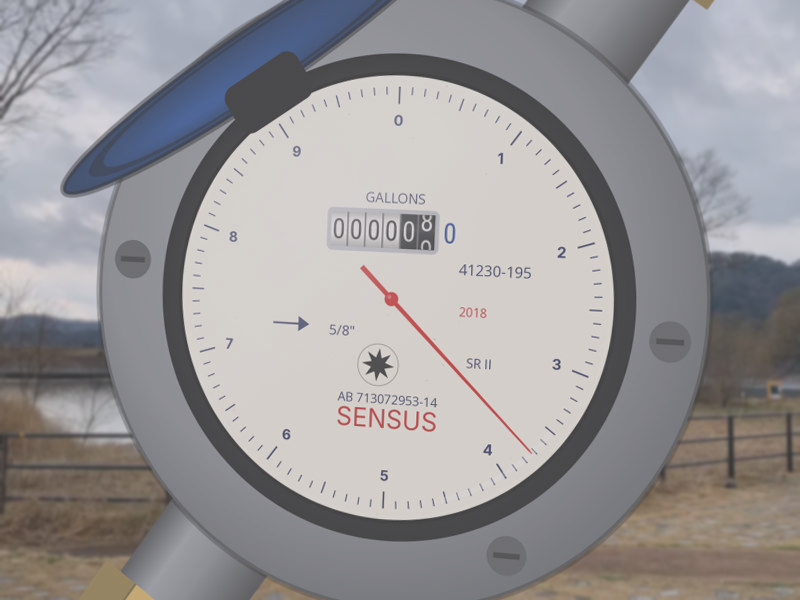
83.7 gal
